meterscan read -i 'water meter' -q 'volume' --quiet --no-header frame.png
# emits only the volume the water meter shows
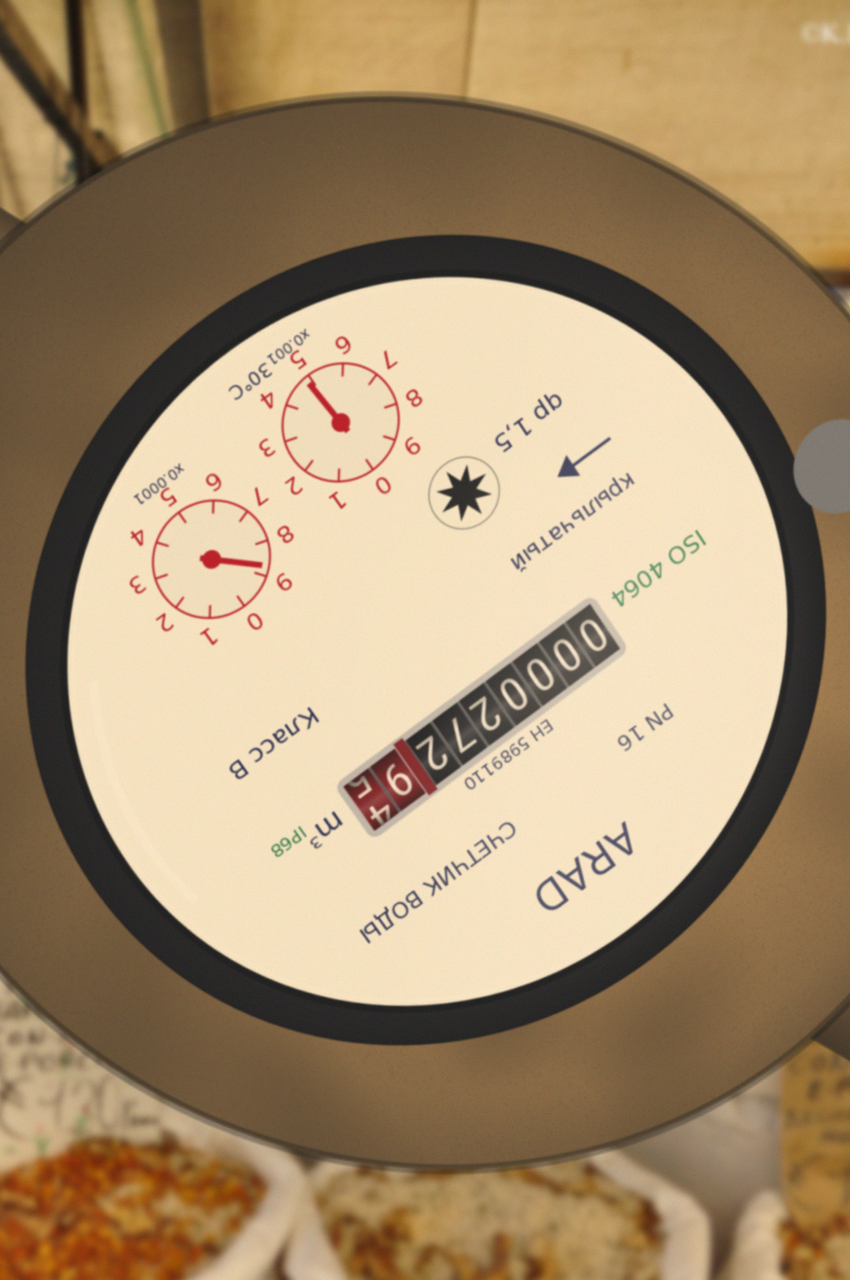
272.9448 m³
